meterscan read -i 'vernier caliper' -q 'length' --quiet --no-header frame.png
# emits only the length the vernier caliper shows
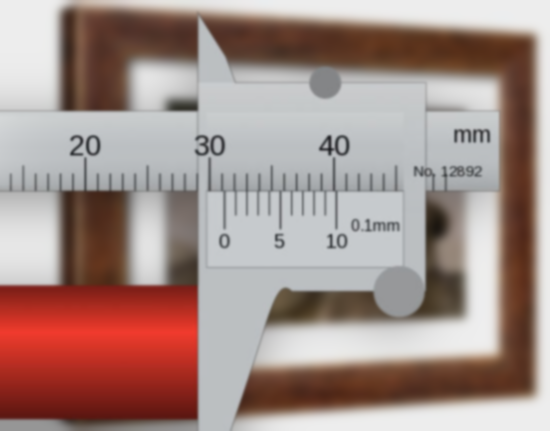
31.2 mm
